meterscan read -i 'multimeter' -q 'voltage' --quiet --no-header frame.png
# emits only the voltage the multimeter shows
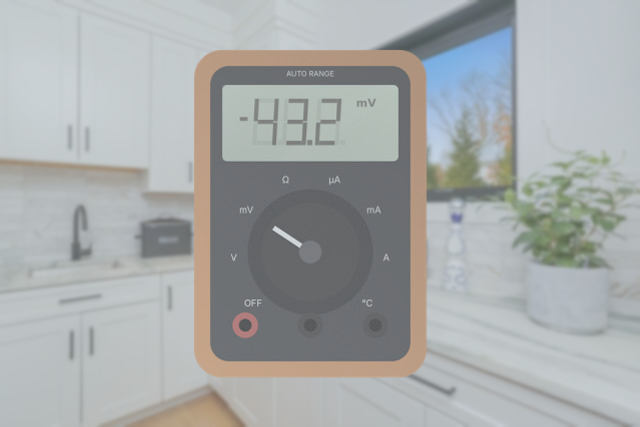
-43.2 mV
